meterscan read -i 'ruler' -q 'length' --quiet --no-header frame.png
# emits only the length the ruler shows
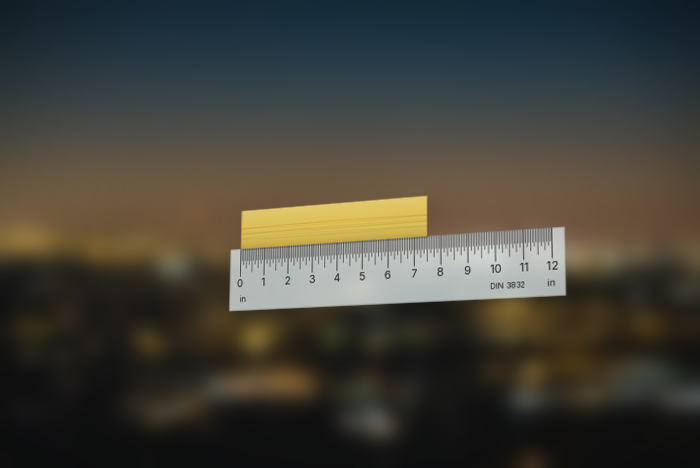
7.5 in
